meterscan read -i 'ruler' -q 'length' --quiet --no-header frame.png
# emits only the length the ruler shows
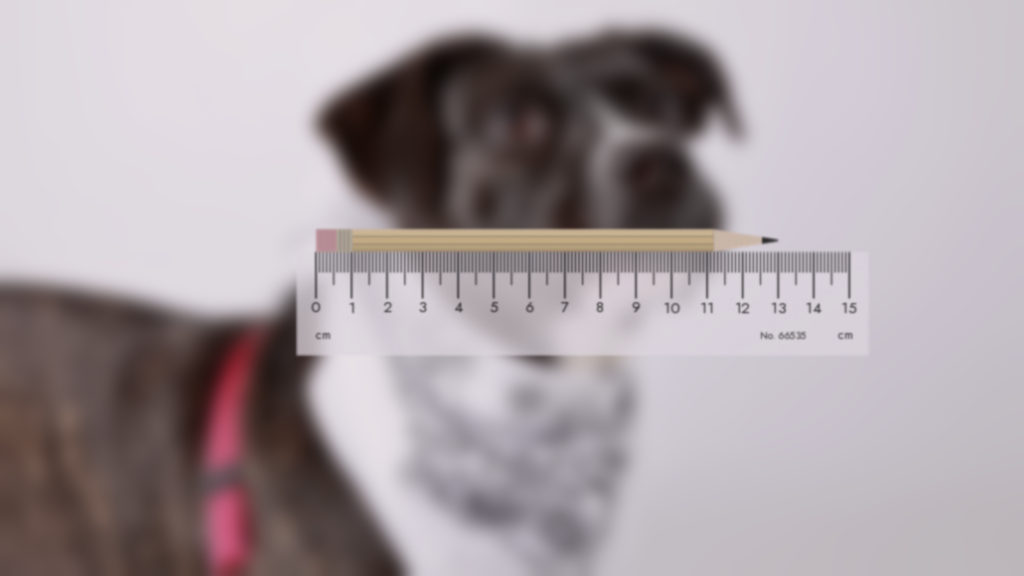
13 cm
